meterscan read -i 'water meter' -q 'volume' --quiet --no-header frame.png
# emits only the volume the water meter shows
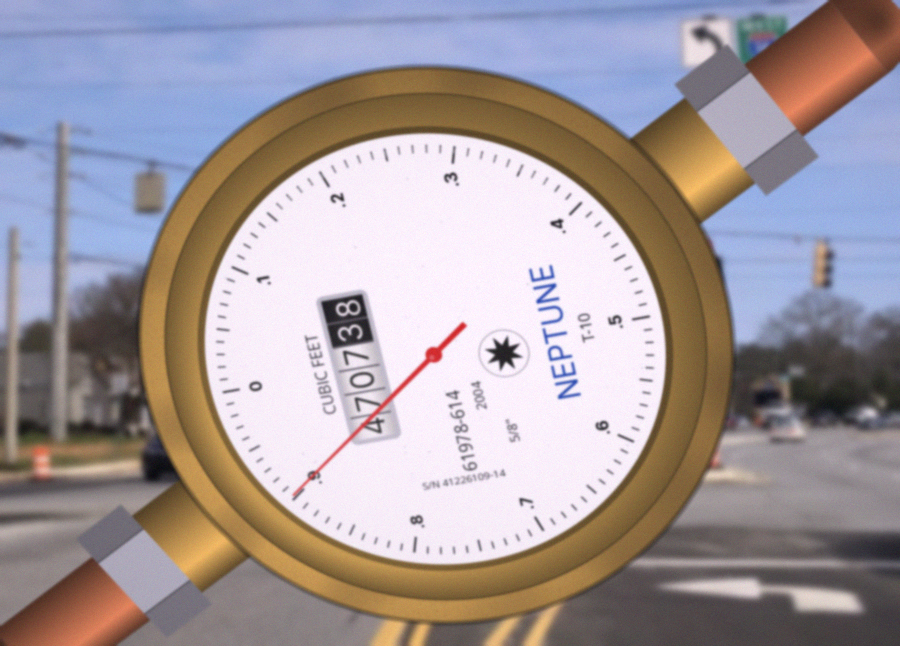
470737.90 ft³
